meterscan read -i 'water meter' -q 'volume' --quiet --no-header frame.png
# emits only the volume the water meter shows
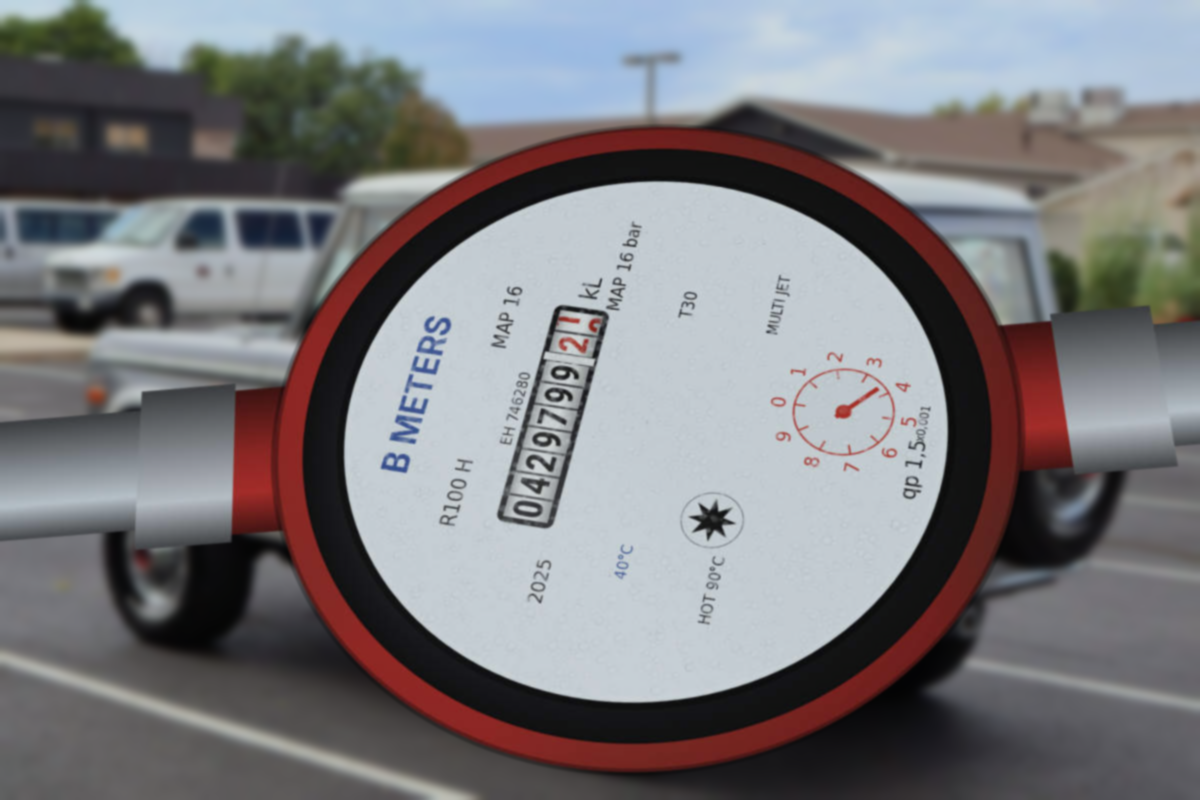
429799.213 kL
